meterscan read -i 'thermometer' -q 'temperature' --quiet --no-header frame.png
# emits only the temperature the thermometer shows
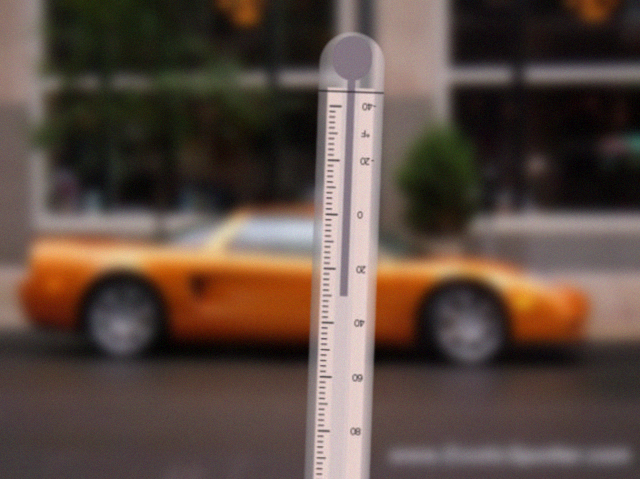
30 °F
